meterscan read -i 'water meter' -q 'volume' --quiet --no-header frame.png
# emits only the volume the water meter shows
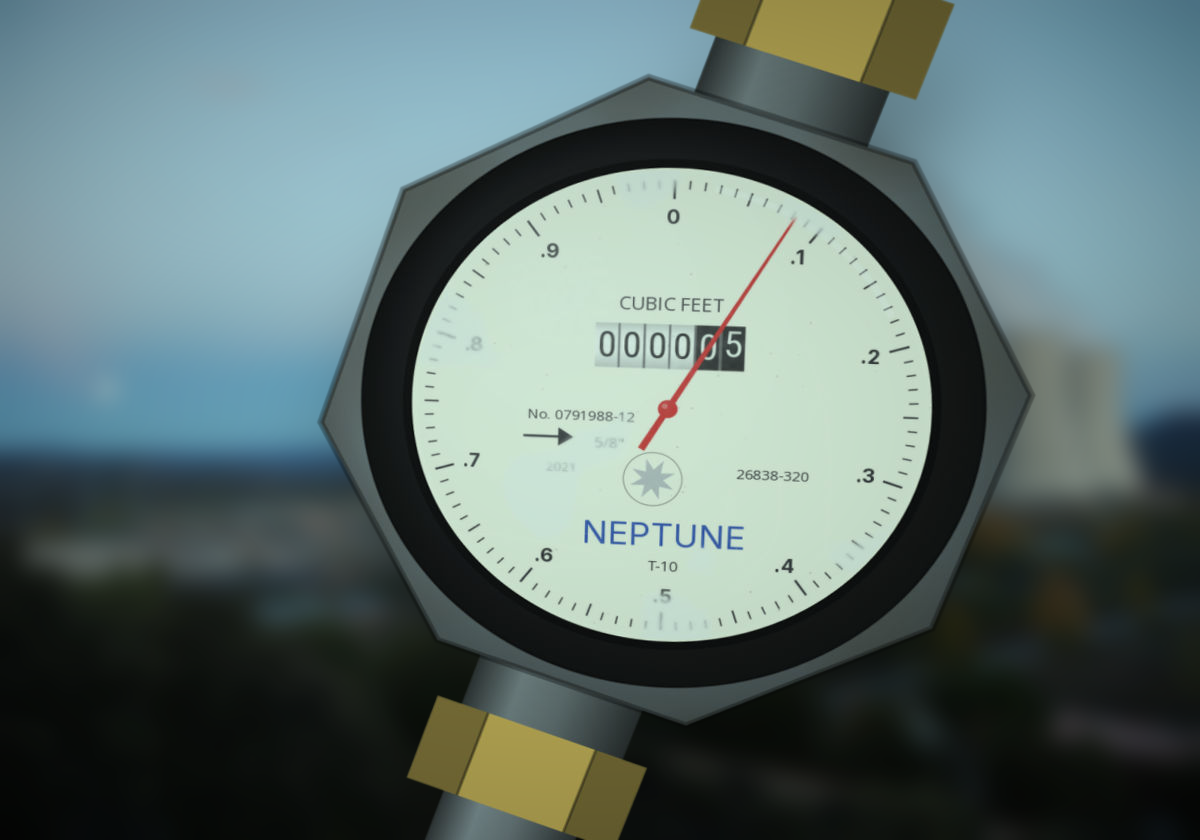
5.08 ft³
